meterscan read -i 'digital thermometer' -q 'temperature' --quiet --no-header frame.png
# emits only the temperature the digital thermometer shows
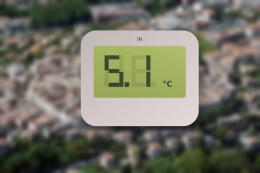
5.1 °C
